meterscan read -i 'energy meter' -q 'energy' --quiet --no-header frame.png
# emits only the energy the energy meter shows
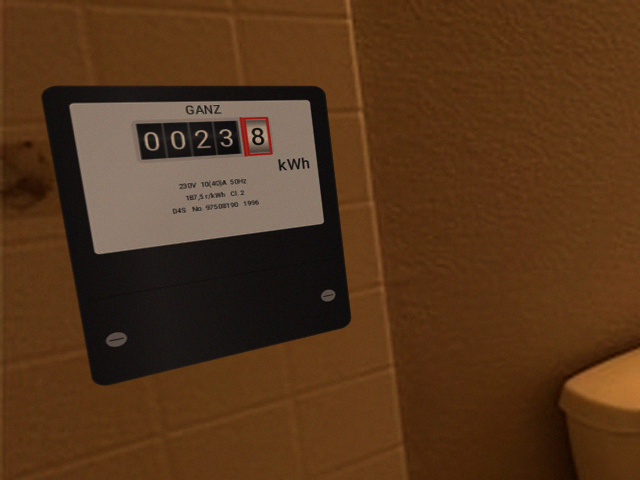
23.8 kWh
